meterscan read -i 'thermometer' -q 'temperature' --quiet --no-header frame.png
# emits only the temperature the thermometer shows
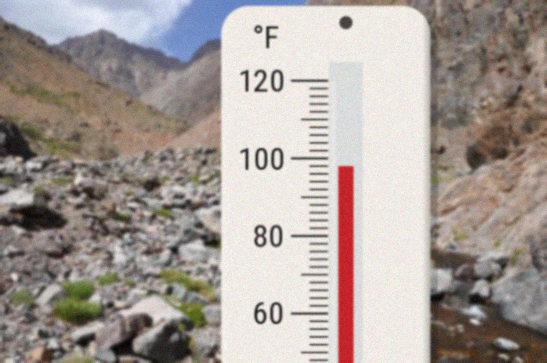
98 °F
